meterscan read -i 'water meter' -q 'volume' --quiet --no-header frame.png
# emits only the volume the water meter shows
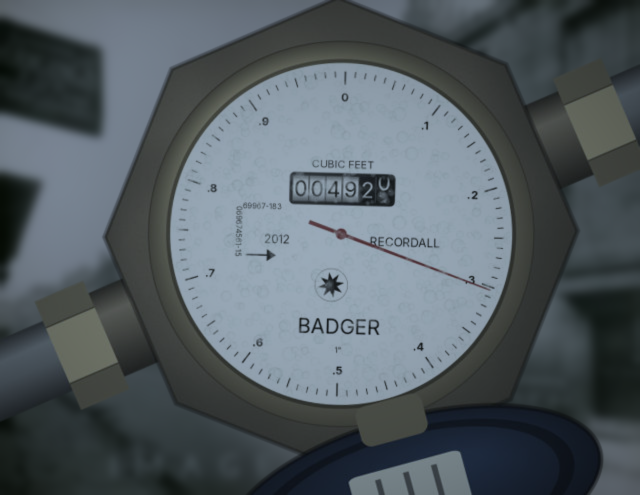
4920.30 ft³
